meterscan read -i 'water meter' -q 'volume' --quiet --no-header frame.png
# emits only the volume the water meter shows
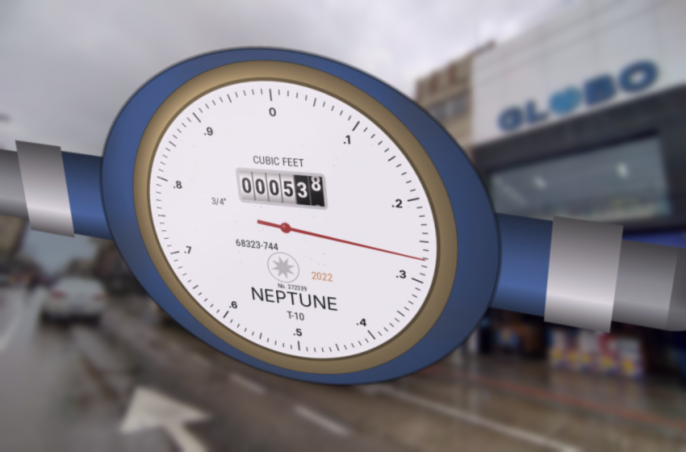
538.27 ft³
